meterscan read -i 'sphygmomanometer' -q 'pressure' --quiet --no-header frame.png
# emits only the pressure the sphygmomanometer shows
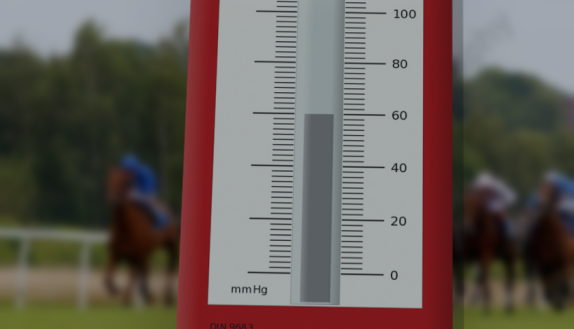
60 mmHg
